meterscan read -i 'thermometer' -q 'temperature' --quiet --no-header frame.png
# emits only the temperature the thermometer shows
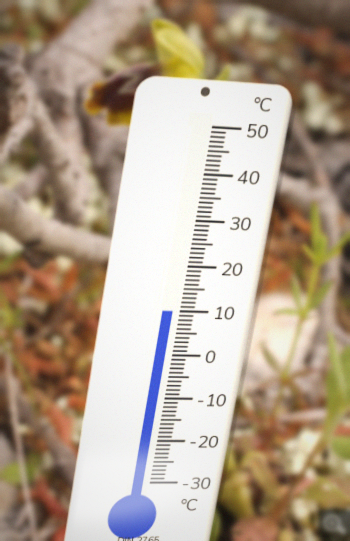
10 °C
